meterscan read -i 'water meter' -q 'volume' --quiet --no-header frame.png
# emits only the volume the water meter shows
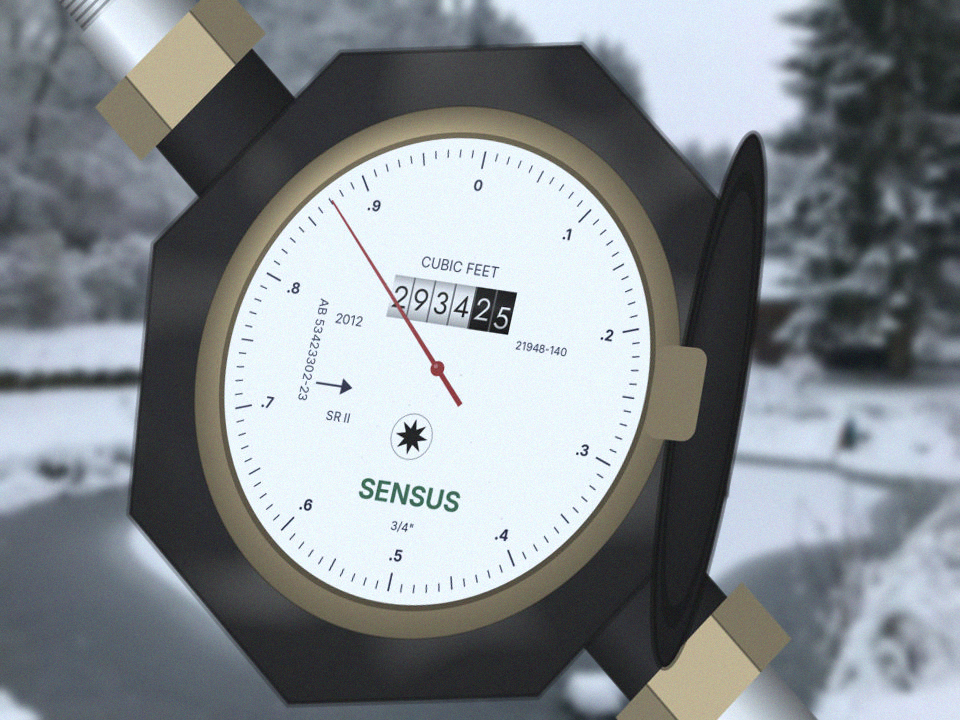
293424.87 ft³
